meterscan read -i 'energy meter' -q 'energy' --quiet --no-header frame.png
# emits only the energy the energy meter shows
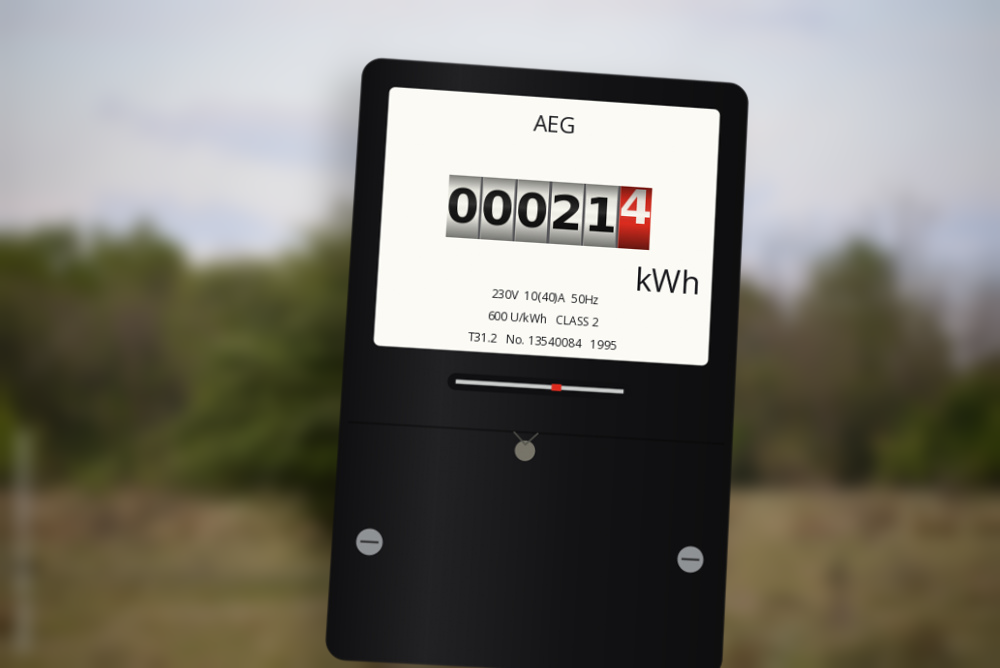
21.4 kWh
